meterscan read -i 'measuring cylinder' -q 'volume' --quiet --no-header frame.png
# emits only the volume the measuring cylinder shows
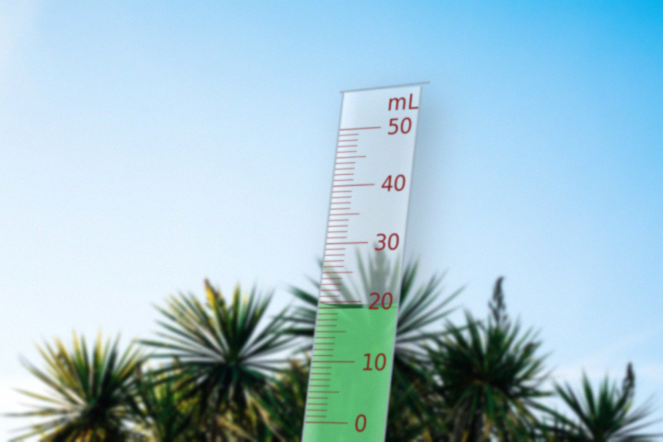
19 mL
